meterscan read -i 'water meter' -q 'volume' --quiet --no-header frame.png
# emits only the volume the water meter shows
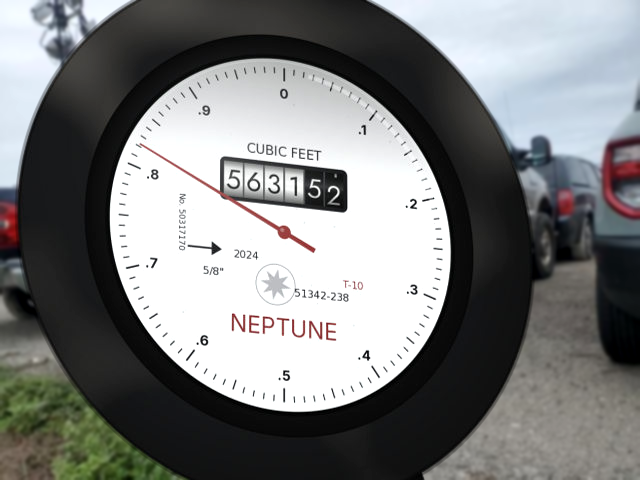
563151.82 ft³
